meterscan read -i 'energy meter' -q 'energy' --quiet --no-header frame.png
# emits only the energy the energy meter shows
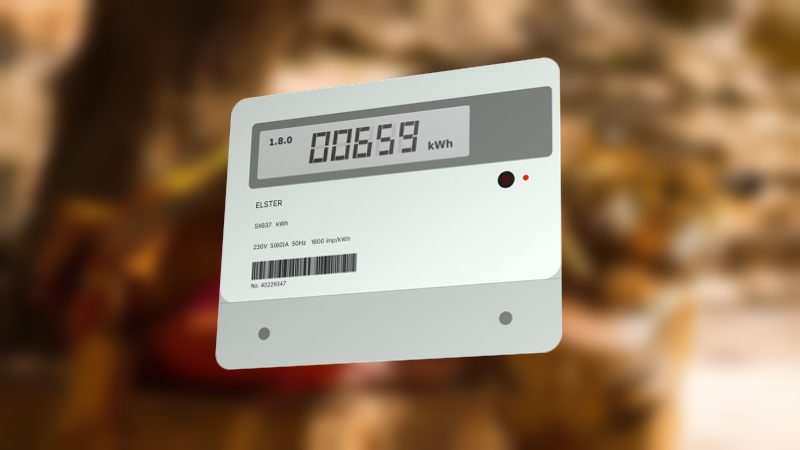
659 kWh
